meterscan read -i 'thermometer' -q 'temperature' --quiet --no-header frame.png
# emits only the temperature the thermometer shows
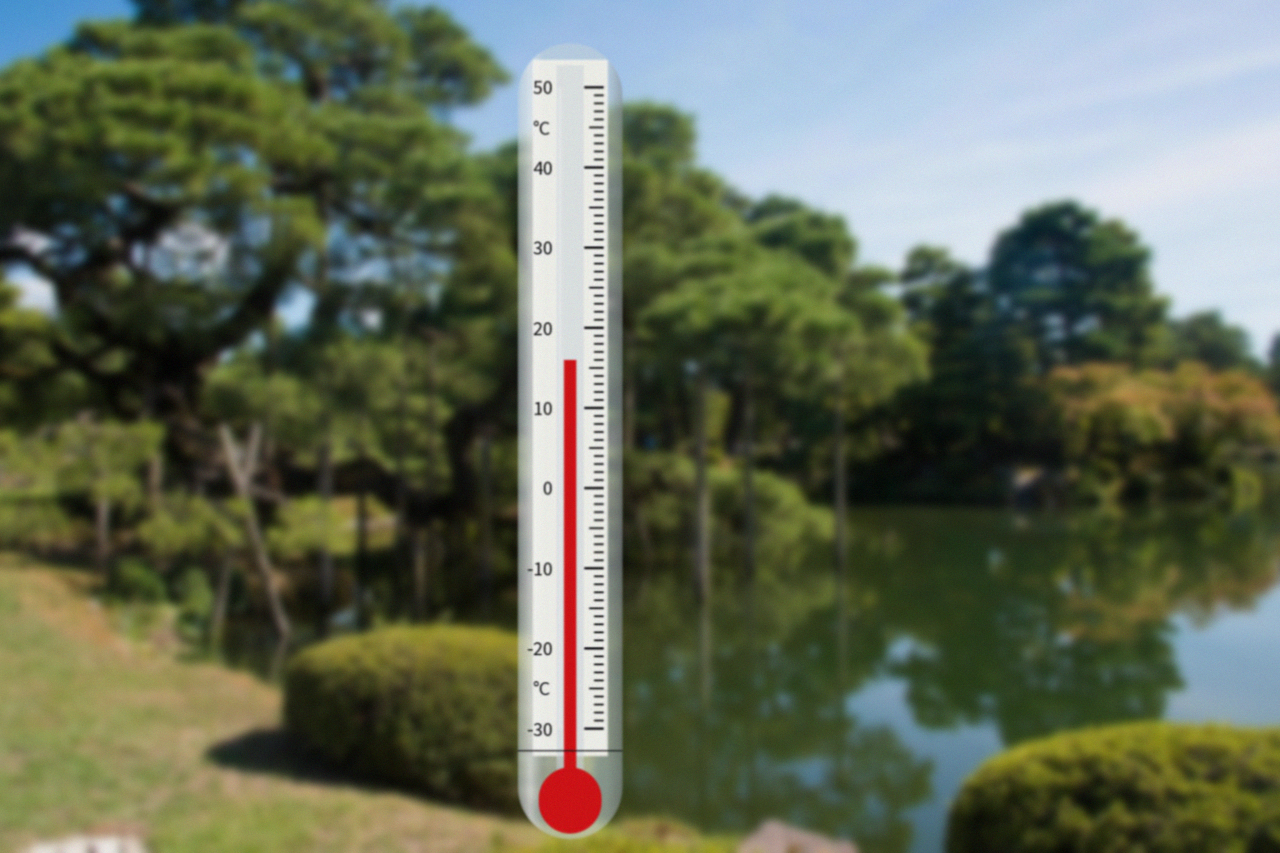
16 °C
